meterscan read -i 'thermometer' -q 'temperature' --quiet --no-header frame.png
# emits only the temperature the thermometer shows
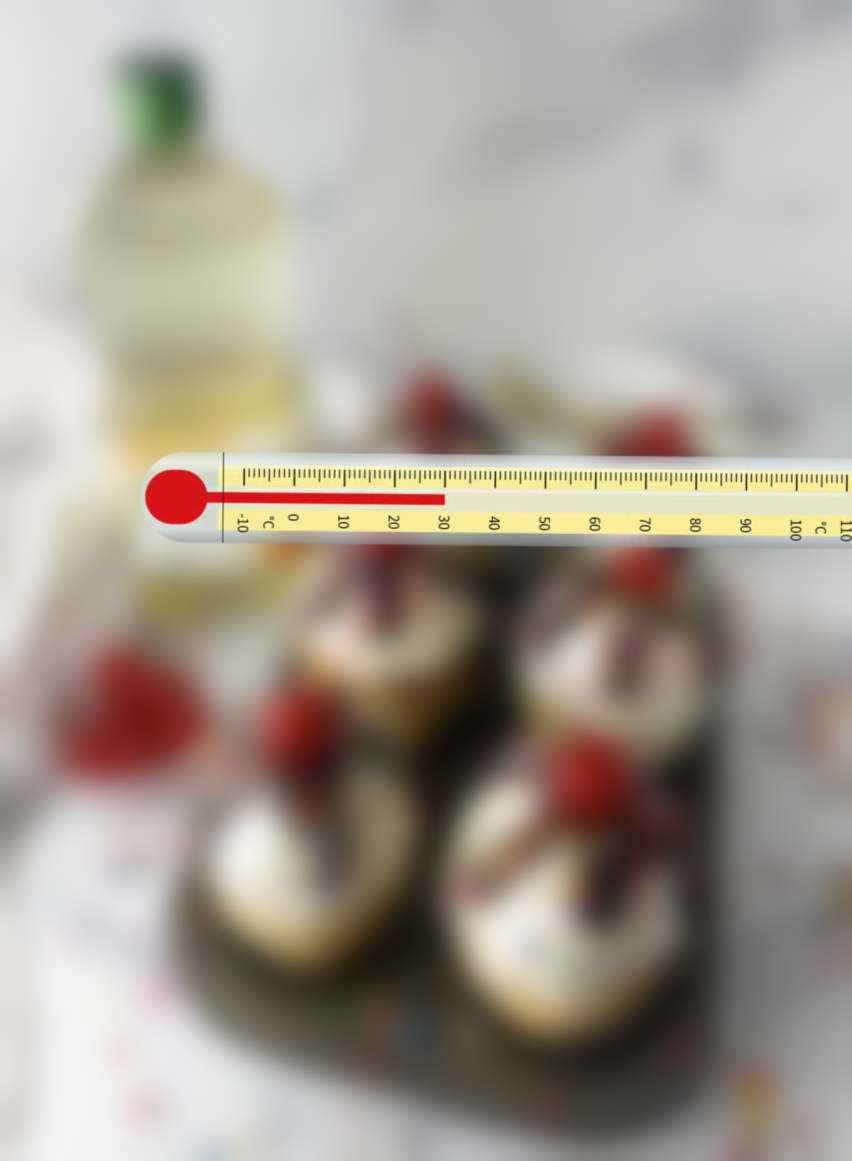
30 °C
